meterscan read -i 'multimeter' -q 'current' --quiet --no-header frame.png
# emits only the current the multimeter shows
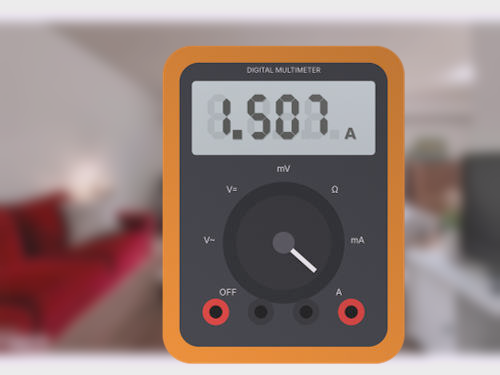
1.507 A
